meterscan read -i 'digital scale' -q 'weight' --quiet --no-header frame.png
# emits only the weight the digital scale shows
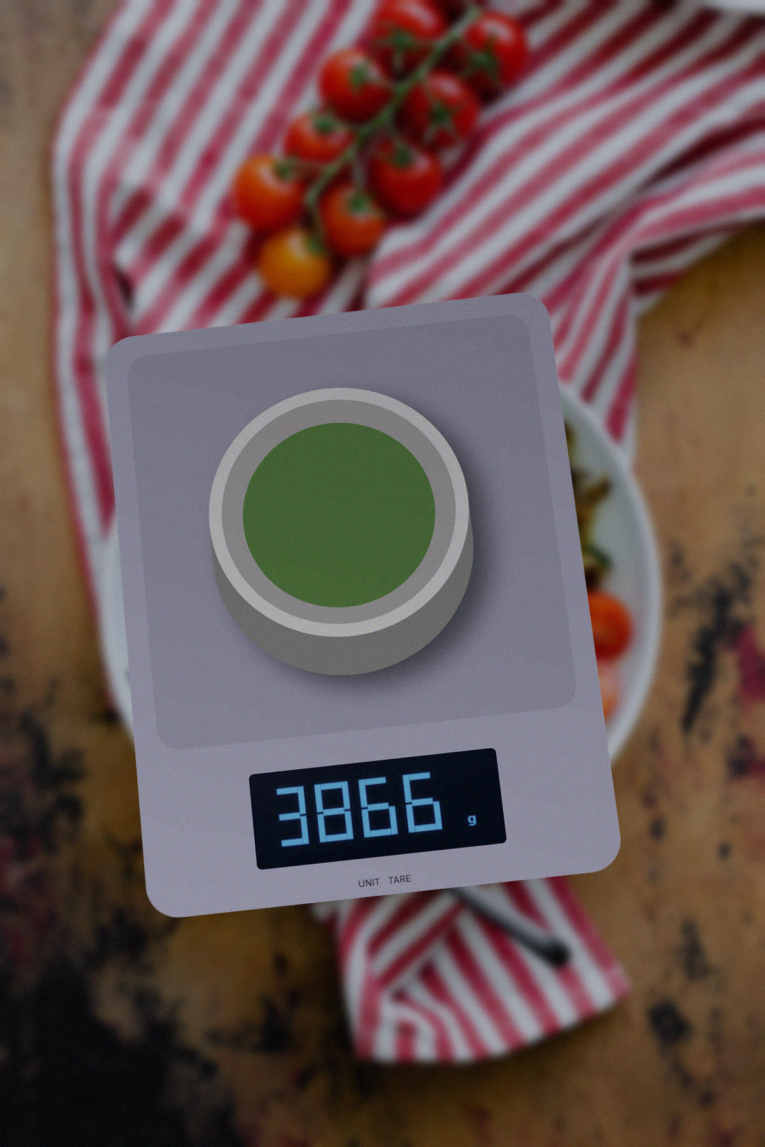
3866 g
